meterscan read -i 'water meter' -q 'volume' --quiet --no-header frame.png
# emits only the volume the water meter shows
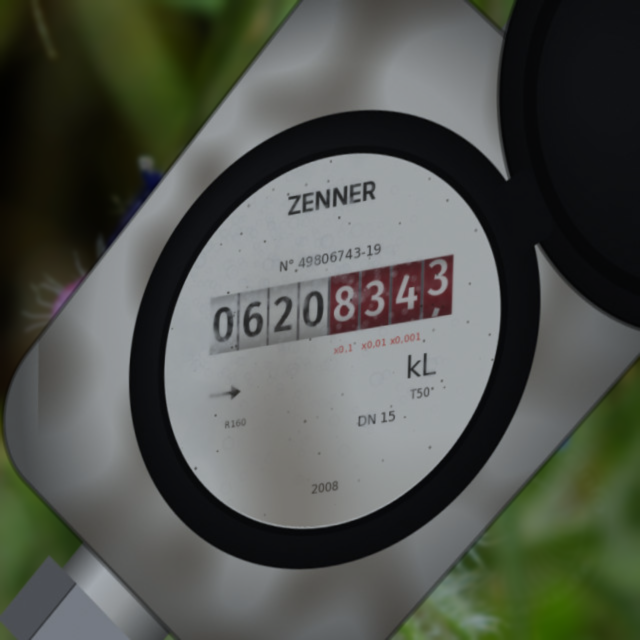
620.8343 kL
